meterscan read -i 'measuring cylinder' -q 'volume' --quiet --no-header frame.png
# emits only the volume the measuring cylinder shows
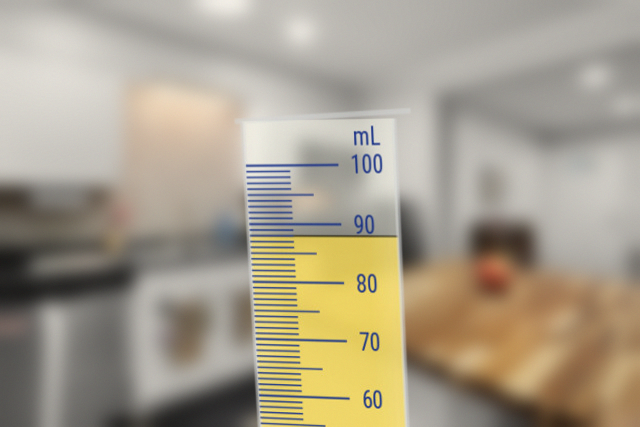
88 mL
